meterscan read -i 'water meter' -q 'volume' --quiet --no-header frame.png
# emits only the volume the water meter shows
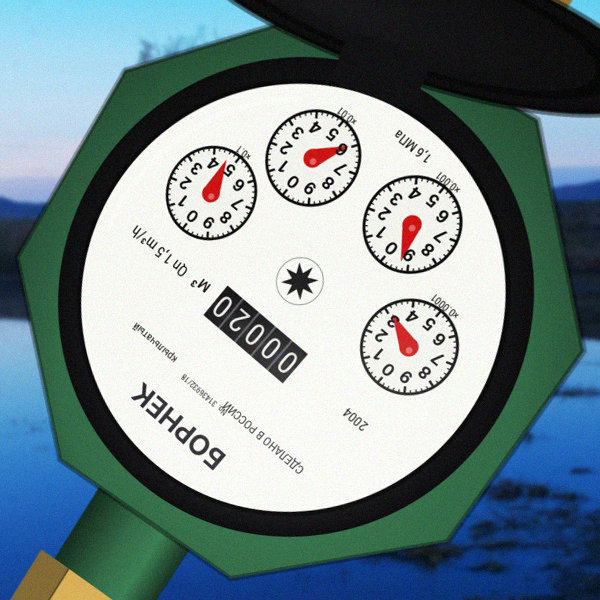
20.4593 m³
